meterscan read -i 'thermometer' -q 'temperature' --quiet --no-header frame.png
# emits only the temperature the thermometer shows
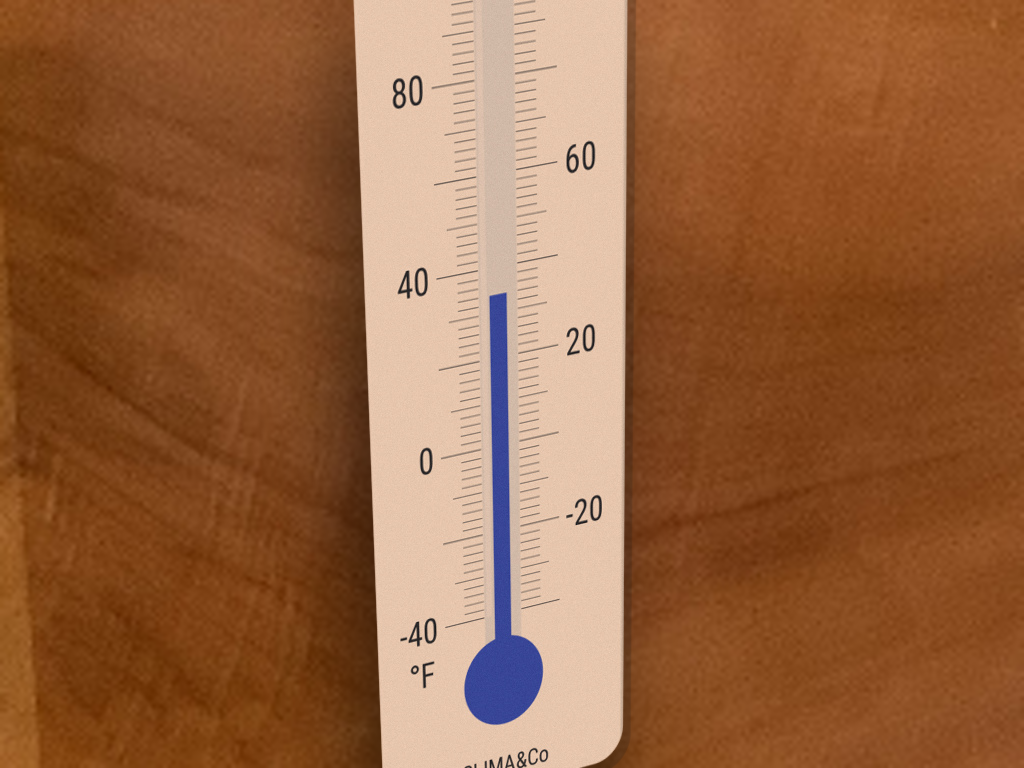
34 °F
